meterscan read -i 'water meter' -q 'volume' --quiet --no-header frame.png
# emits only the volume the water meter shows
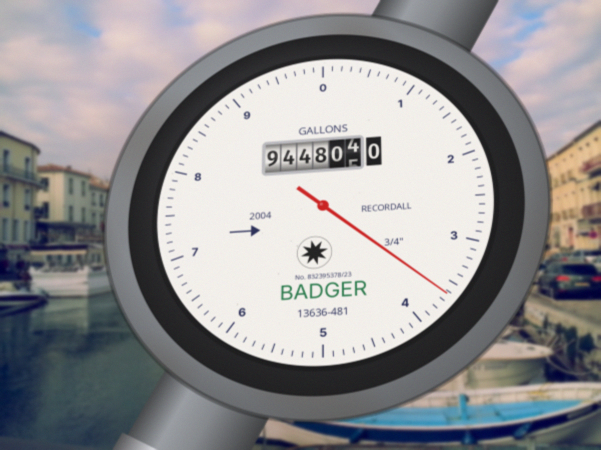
9448043.6 gal
